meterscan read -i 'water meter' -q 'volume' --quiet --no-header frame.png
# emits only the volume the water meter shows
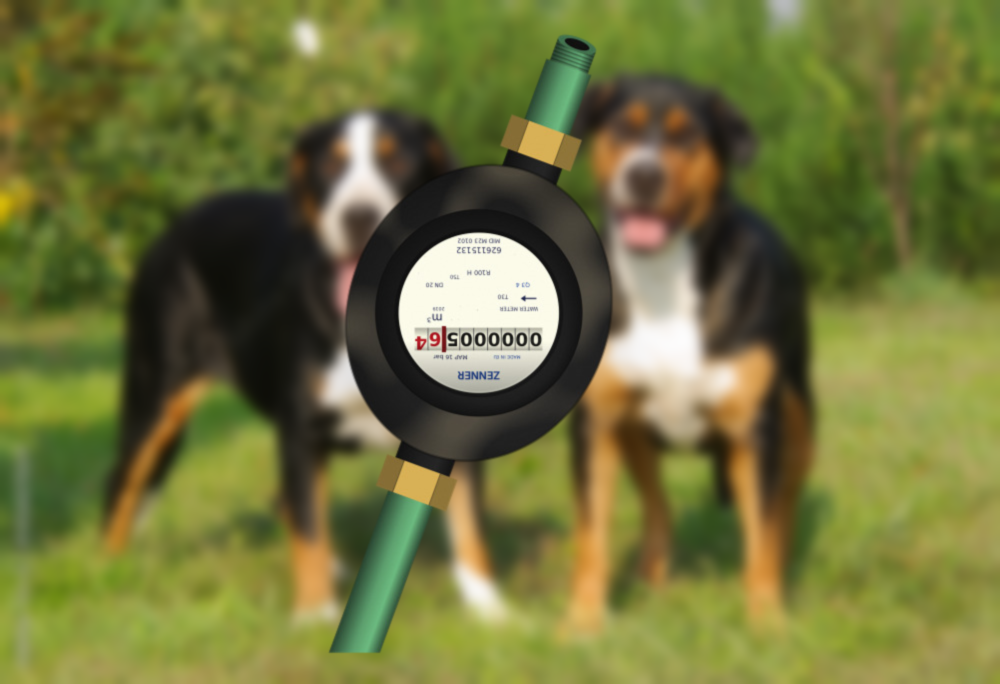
5.64 m³
